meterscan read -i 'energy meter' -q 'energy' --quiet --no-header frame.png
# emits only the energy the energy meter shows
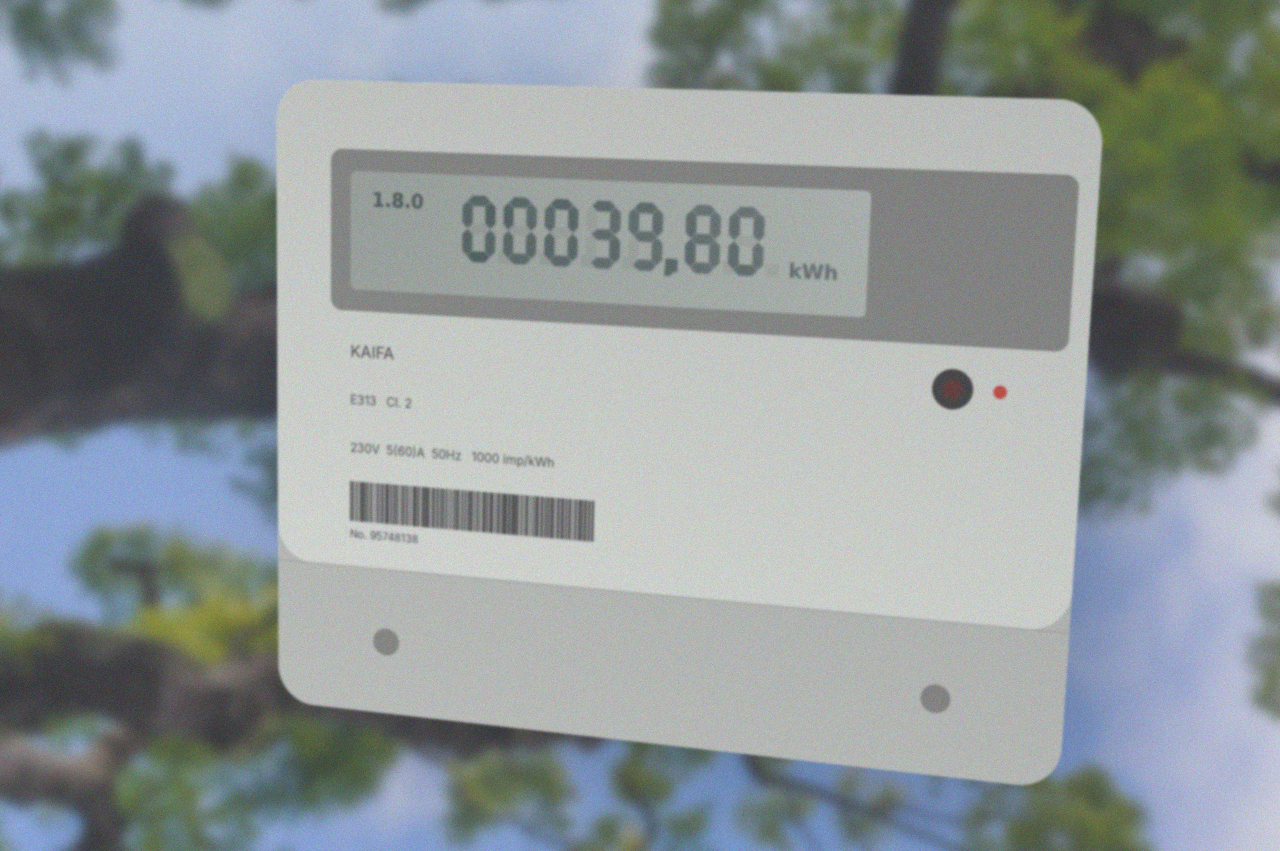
39.80 kWh
